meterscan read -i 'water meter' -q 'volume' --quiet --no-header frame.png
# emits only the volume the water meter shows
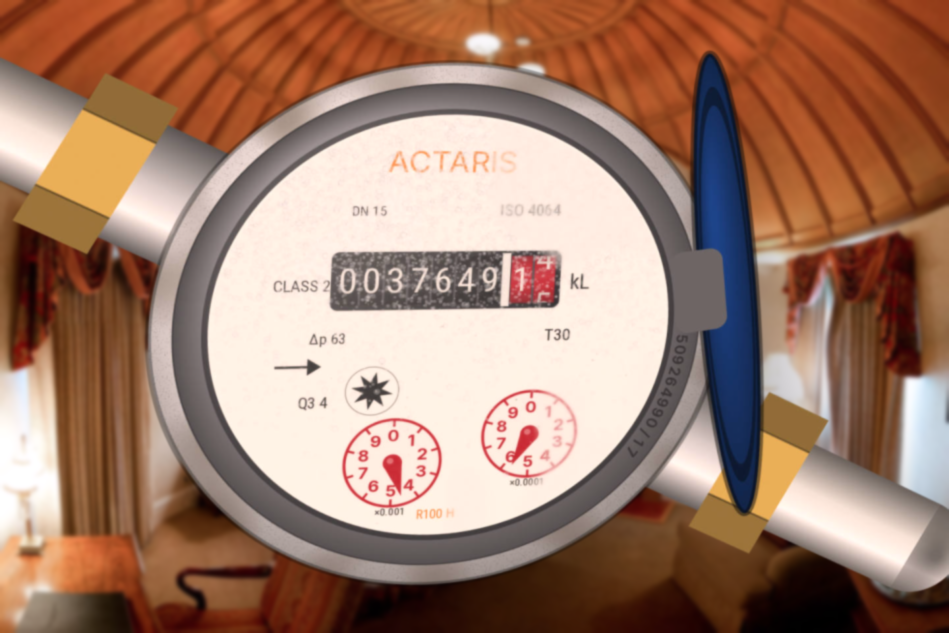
37649.1445 kL
